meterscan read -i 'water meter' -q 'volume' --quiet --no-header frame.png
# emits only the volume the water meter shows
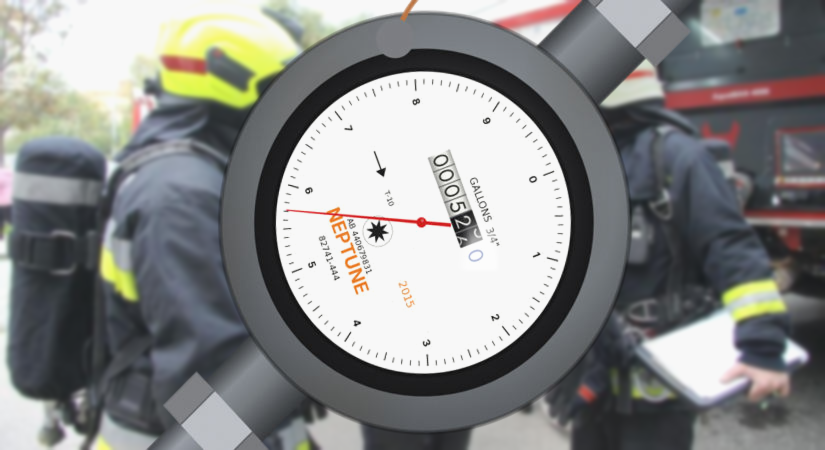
5255.7 gal
